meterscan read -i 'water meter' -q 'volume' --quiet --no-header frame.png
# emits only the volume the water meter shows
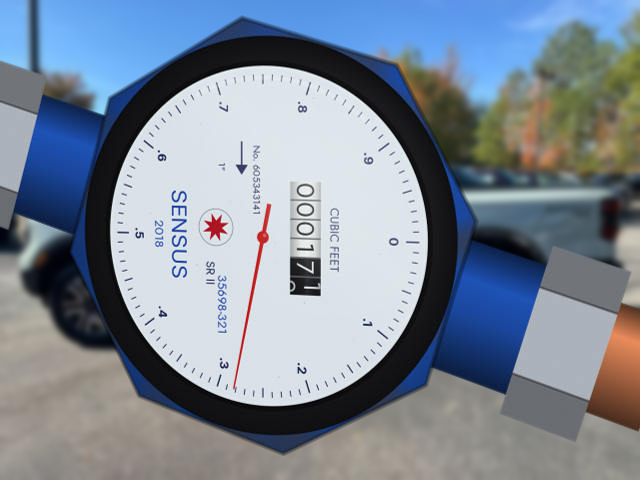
171.28 ft³
